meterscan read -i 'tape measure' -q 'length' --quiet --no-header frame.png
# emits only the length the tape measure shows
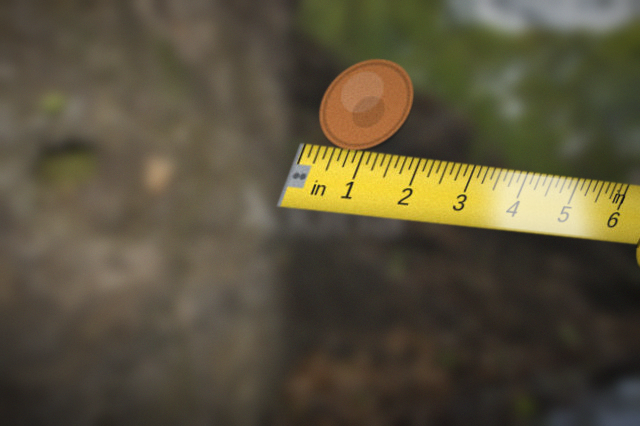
1.5 in
